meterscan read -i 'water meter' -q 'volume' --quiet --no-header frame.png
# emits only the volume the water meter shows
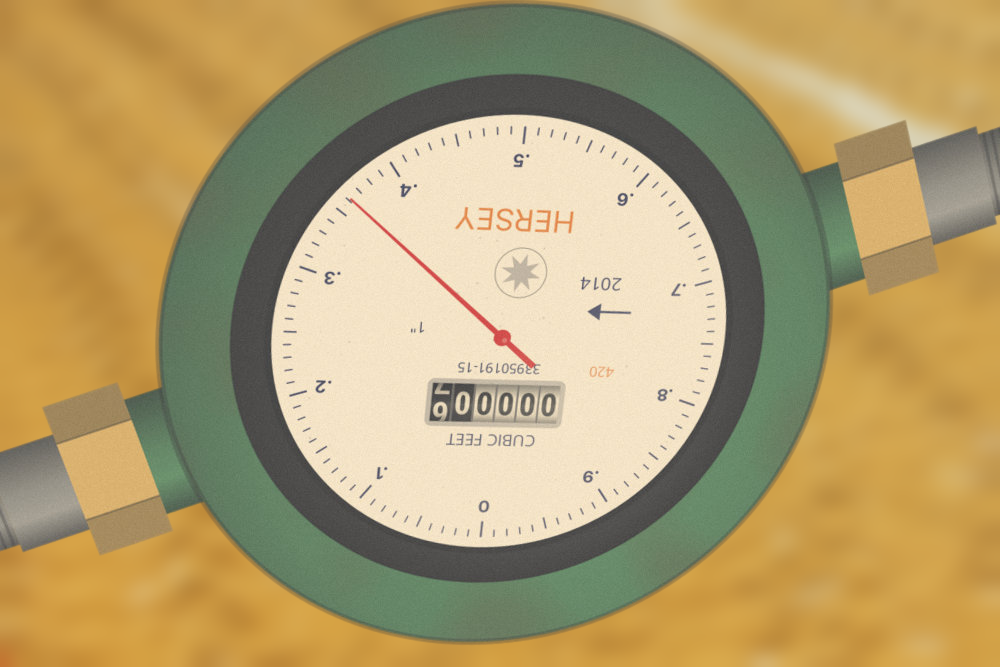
6.36 ft³
